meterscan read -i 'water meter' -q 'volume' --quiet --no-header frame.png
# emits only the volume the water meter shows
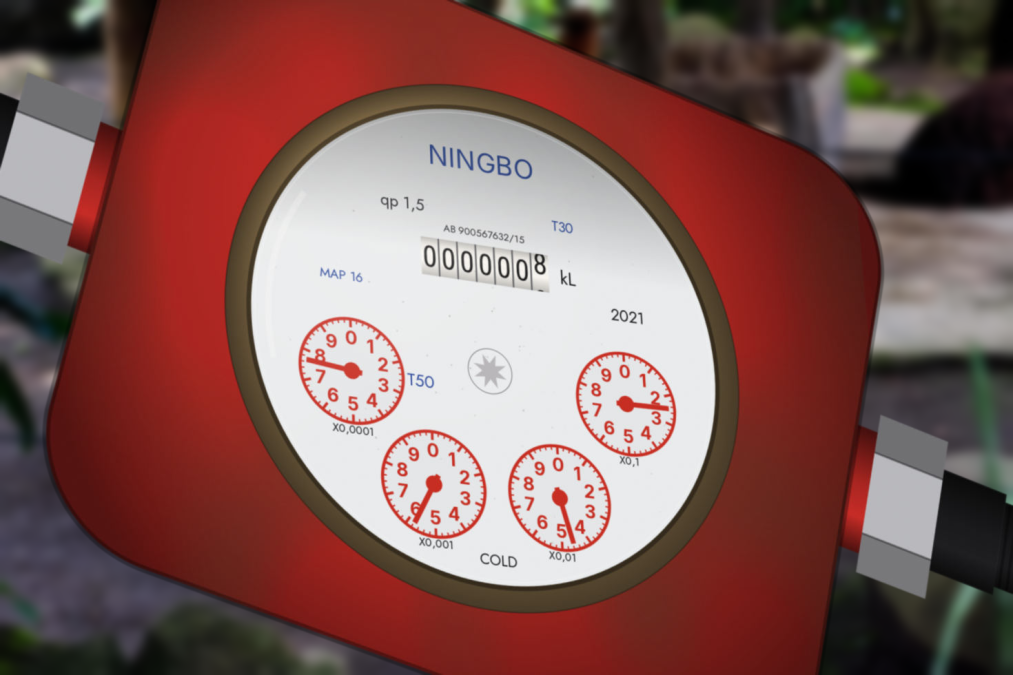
8.2457 kL
